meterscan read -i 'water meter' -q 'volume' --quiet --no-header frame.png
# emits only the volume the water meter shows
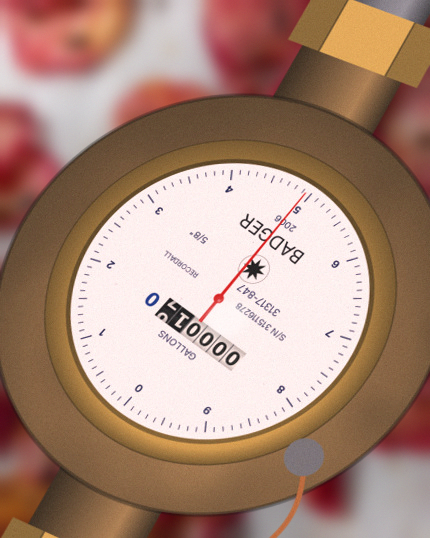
164.9 gal
